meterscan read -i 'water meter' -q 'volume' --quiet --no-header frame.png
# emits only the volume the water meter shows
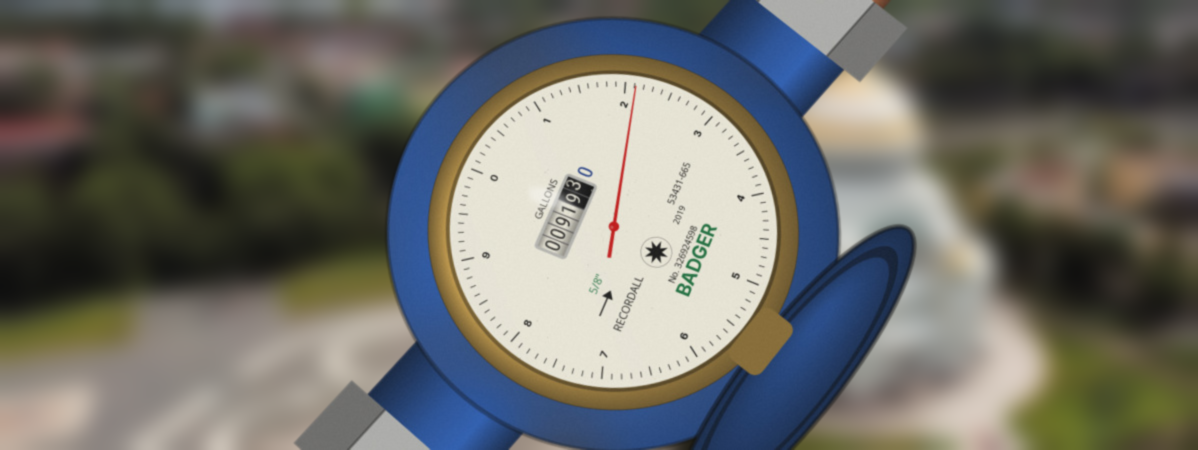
91932.1 gal
